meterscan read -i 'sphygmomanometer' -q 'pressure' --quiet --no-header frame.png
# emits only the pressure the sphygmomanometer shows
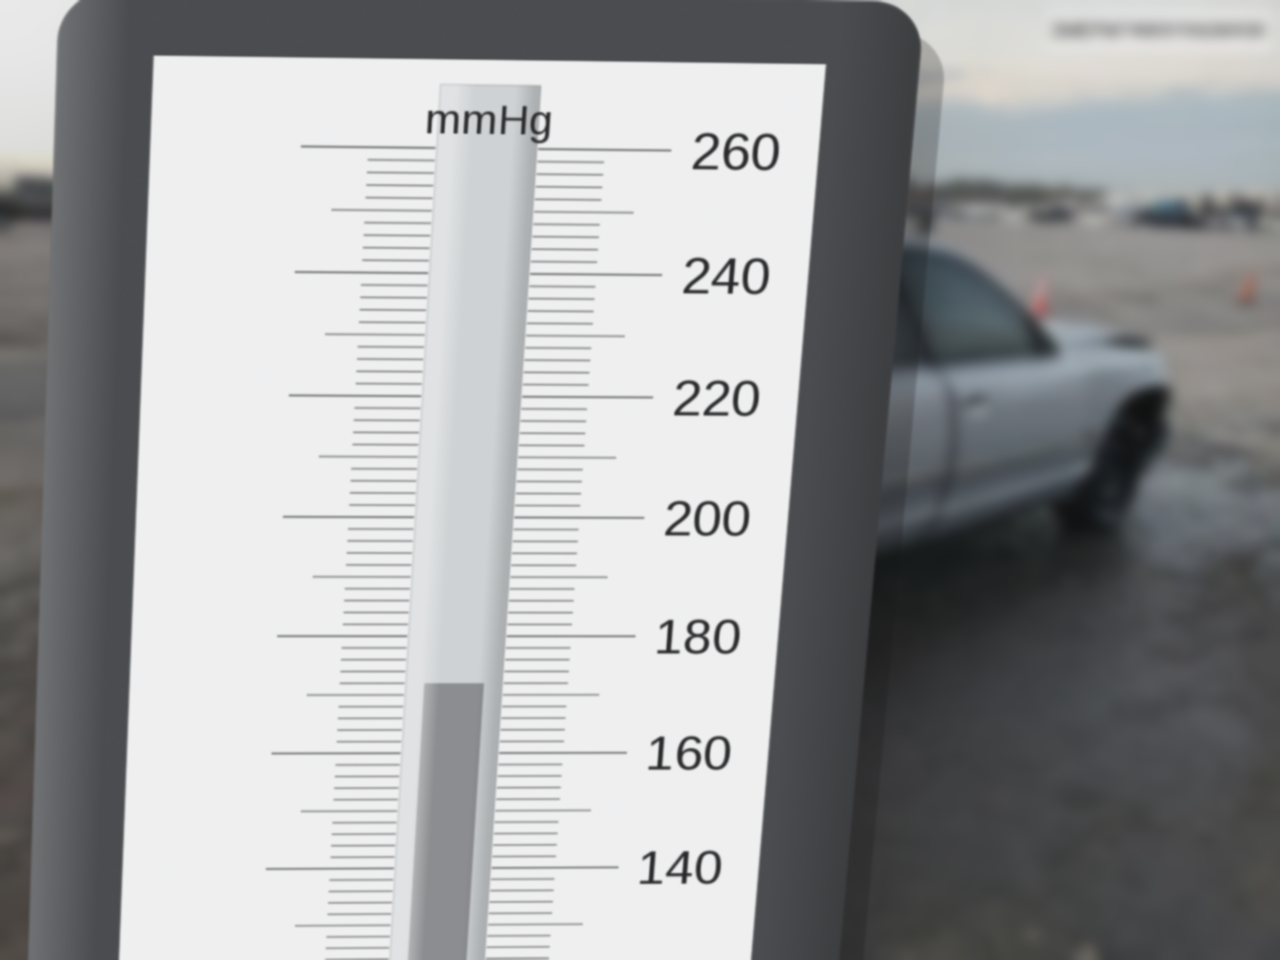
172 mmHg
